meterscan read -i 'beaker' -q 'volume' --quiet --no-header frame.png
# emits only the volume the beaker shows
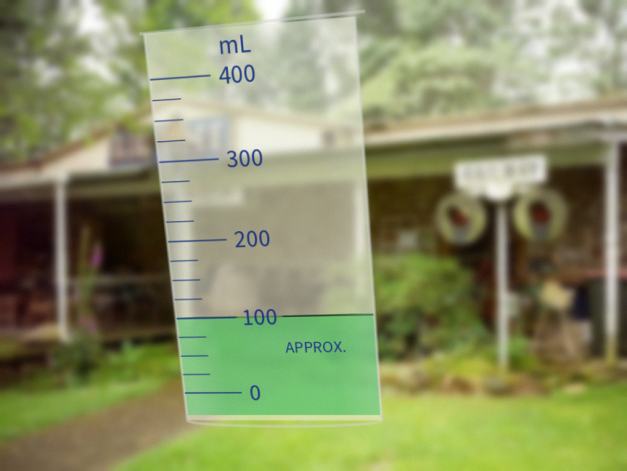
100 mL
